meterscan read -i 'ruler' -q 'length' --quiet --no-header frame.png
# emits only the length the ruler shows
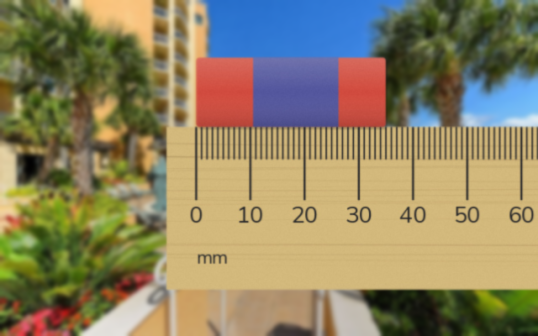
35 mm
